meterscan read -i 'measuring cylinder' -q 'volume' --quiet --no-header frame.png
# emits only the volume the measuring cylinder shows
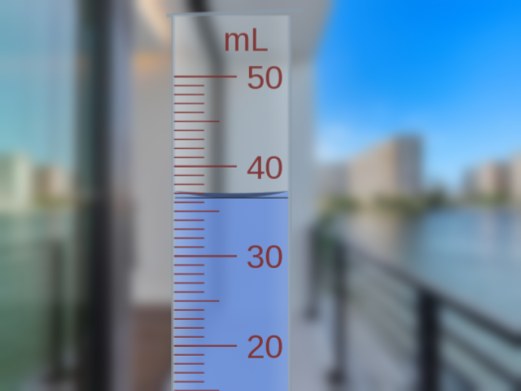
36.5 mL
